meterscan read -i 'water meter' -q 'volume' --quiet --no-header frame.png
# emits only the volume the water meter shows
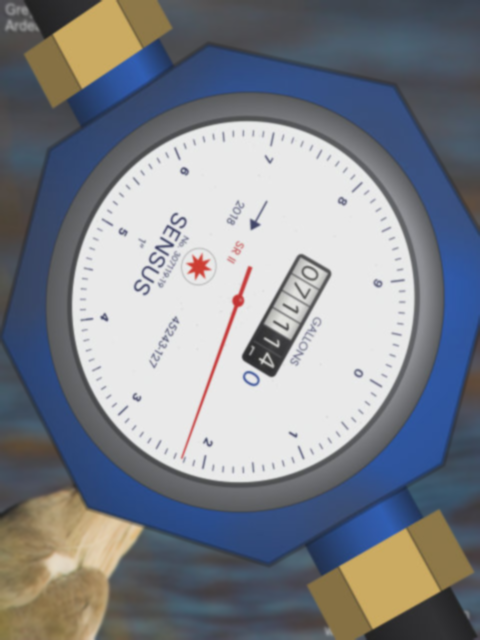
711142.2 gal
